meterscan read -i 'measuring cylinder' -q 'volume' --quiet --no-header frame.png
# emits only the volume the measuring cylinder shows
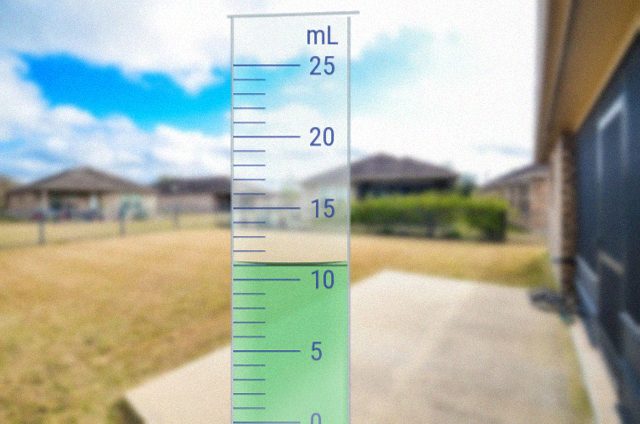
11 mL
